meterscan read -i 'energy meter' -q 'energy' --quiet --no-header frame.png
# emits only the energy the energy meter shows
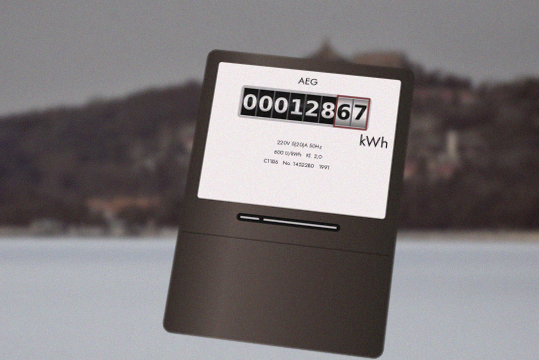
128.67 kWh
